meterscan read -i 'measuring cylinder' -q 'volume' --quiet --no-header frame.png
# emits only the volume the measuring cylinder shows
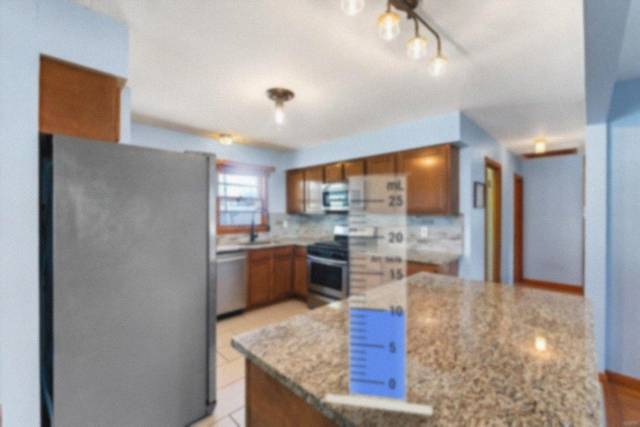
10 mL
